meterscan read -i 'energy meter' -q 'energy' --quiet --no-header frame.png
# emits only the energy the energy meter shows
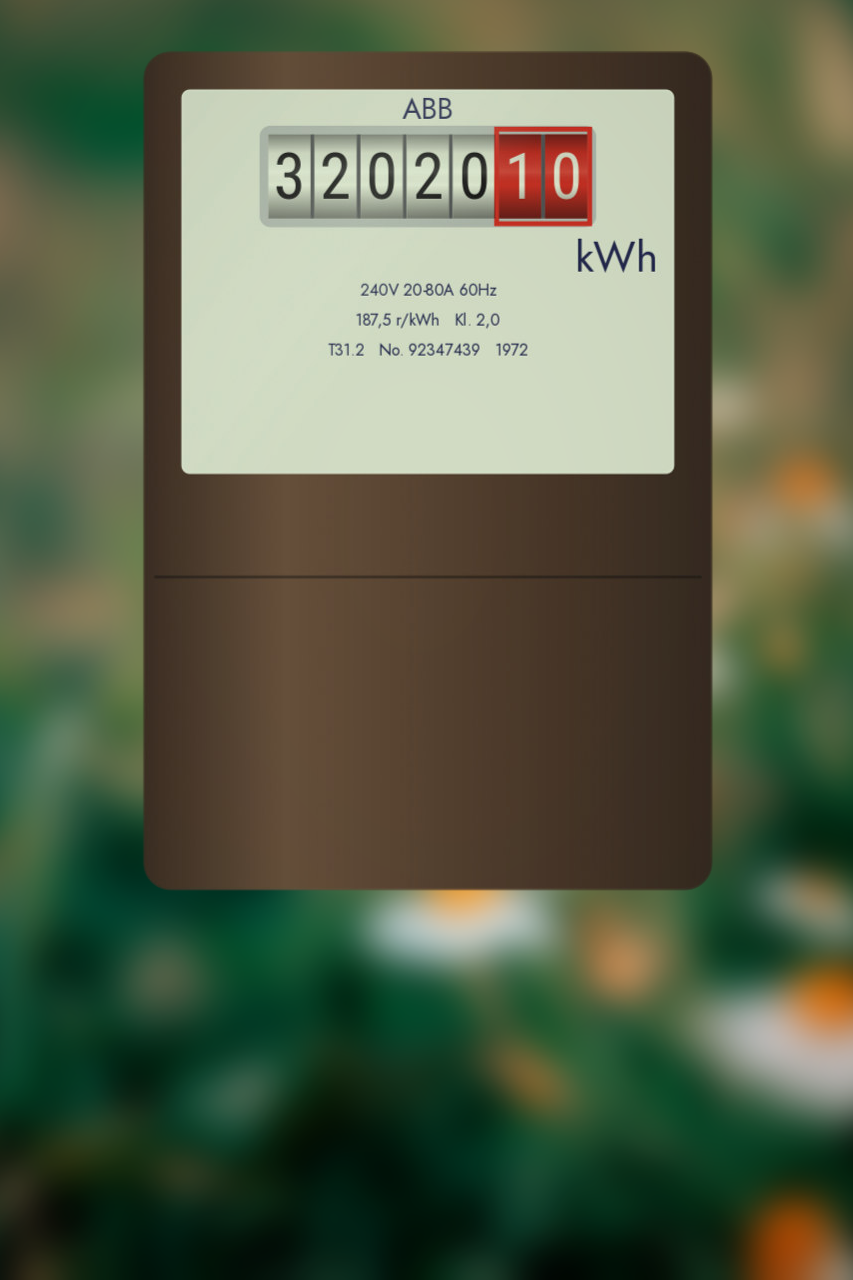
32020.10 kWh
